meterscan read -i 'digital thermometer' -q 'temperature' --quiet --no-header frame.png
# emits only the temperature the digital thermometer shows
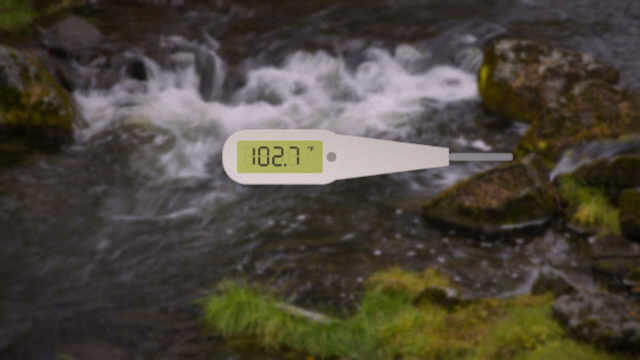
102.7 °F
